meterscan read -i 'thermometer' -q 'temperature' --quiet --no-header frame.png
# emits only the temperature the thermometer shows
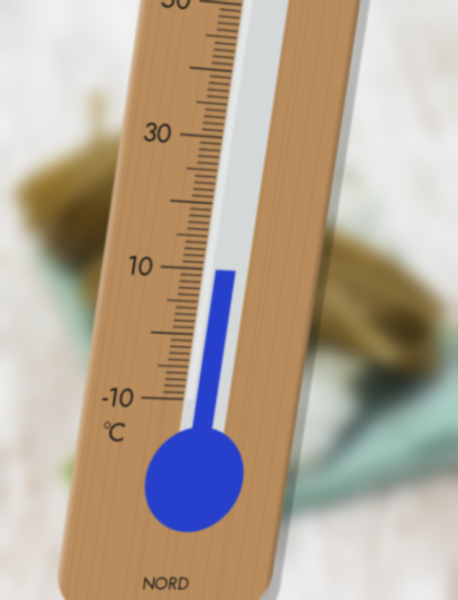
10 °C
